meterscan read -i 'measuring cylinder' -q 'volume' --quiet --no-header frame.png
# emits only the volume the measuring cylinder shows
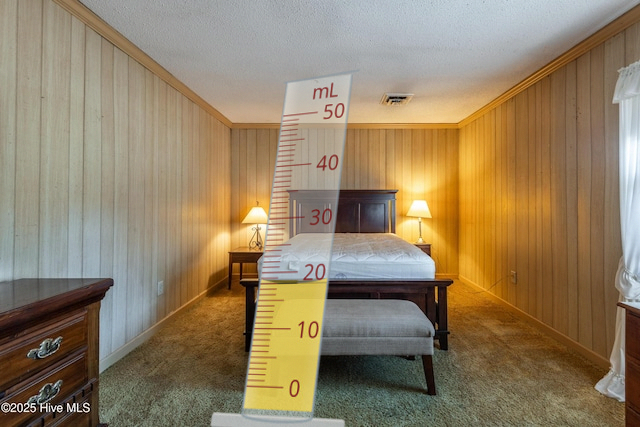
18 mL
